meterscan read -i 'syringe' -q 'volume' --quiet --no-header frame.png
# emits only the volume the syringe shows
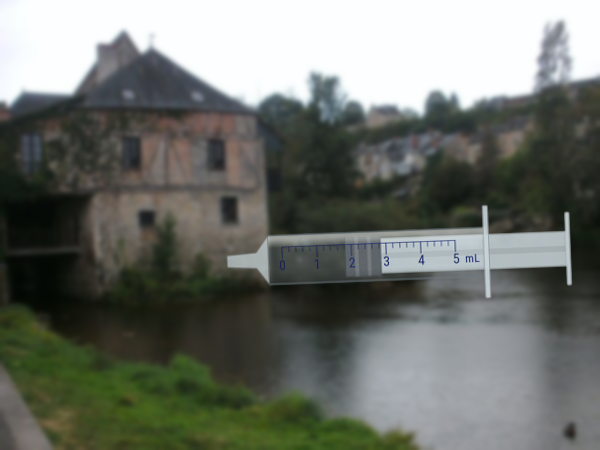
1.8 mL
